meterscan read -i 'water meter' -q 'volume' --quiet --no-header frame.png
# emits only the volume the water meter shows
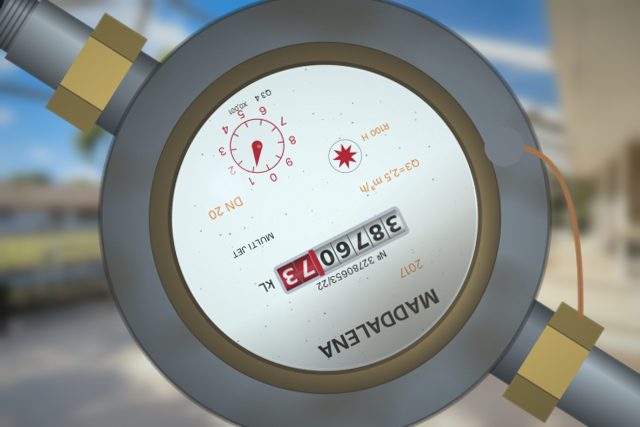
38760.730 kL
